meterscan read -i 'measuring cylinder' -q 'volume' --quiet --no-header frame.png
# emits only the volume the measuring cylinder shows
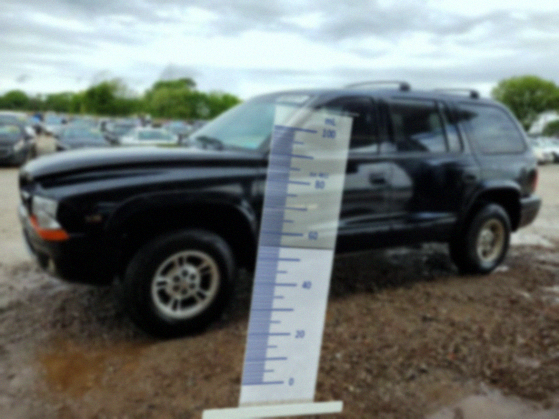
55 mL
